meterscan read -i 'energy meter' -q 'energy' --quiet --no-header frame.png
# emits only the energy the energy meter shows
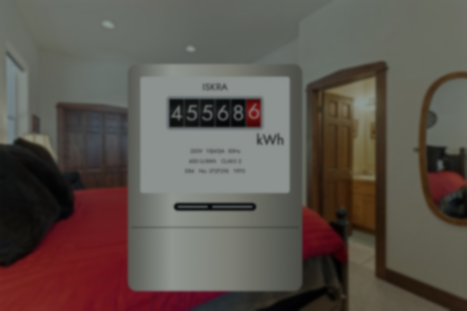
45568.6 kWh
